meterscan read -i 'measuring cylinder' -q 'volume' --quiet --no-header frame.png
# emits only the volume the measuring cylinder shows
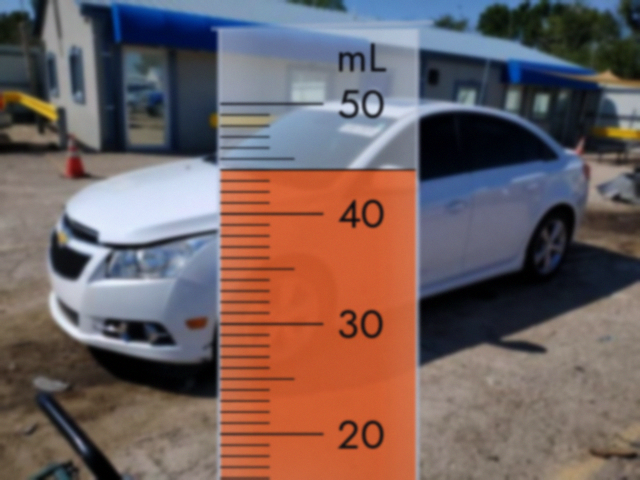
44 mL
